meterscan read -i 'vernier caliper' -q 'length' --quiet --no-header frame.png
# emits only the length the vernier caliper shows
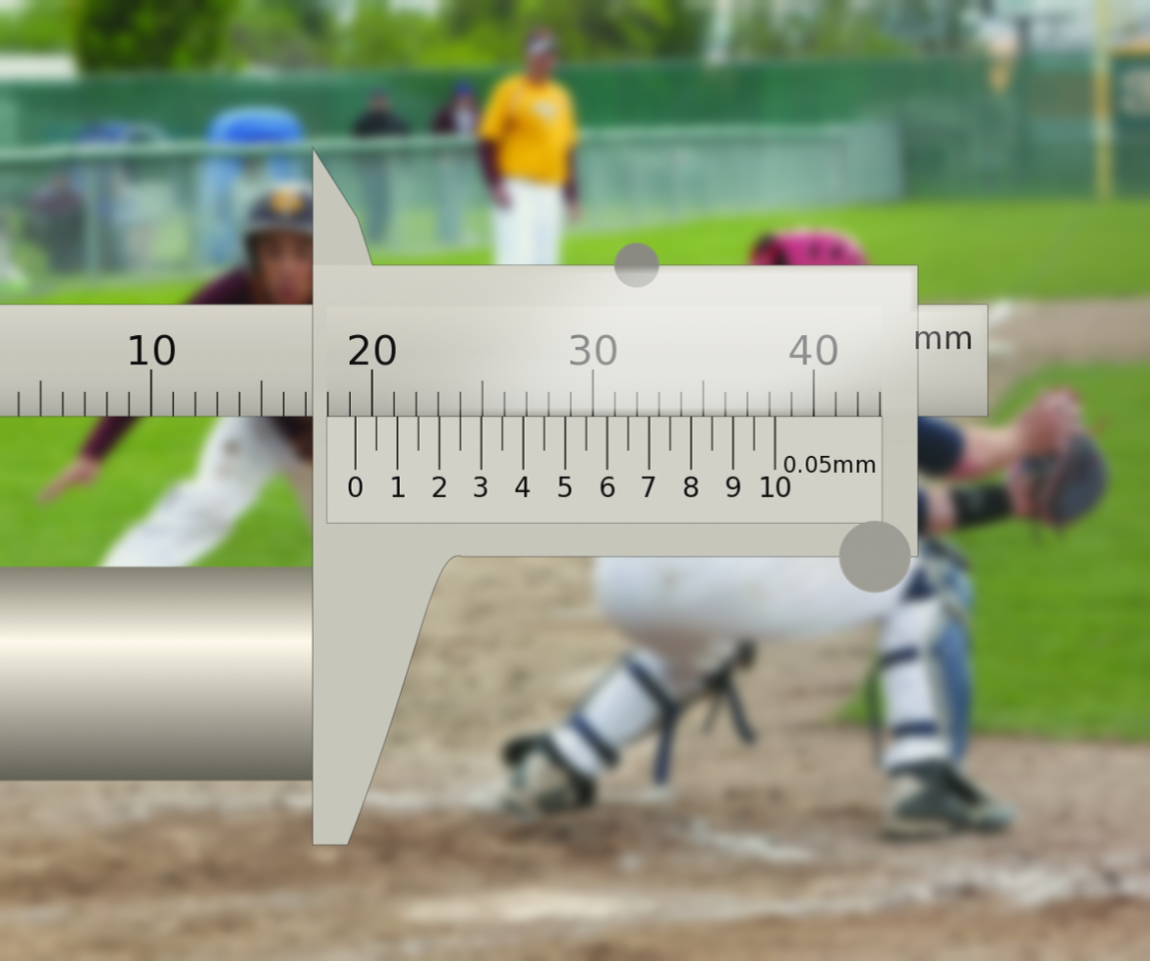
19.25 mm
